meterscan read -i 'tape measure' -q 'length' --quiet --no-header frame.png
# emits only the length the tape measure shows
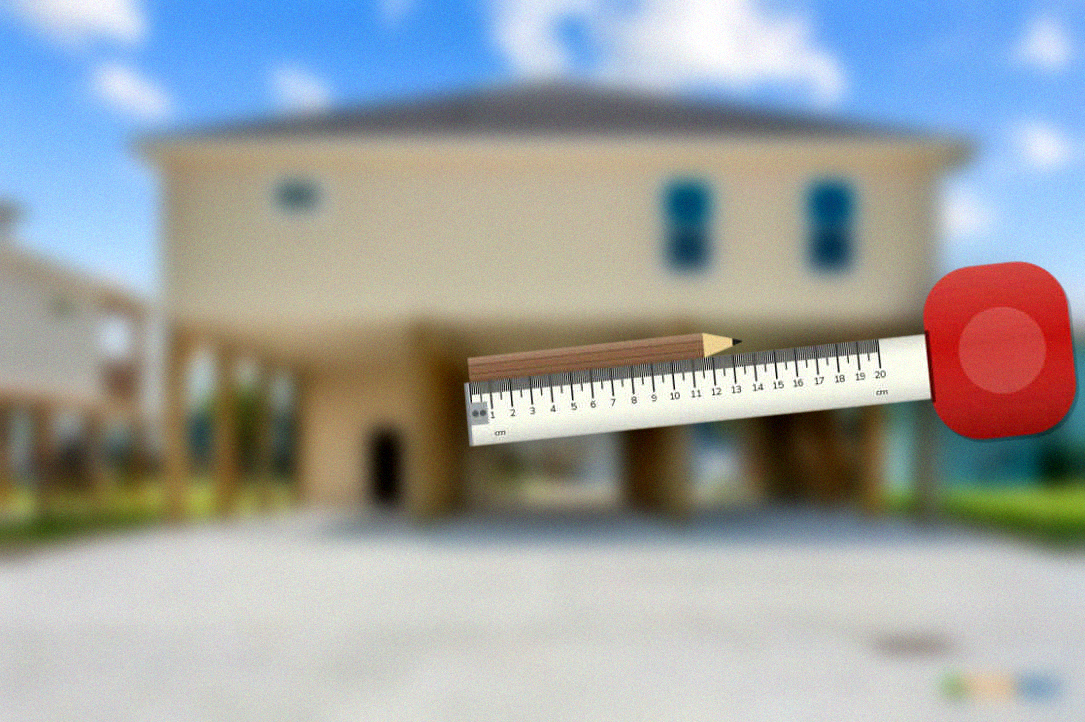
13.5 cm
